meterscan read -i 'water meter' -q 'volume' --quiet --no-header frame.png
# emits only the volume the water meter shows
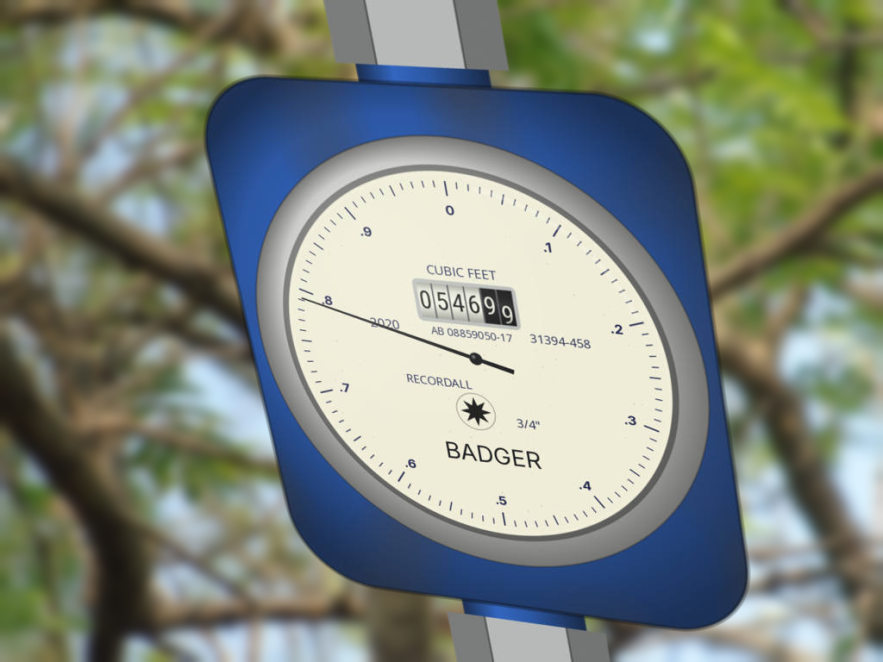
54698.79 ft³
